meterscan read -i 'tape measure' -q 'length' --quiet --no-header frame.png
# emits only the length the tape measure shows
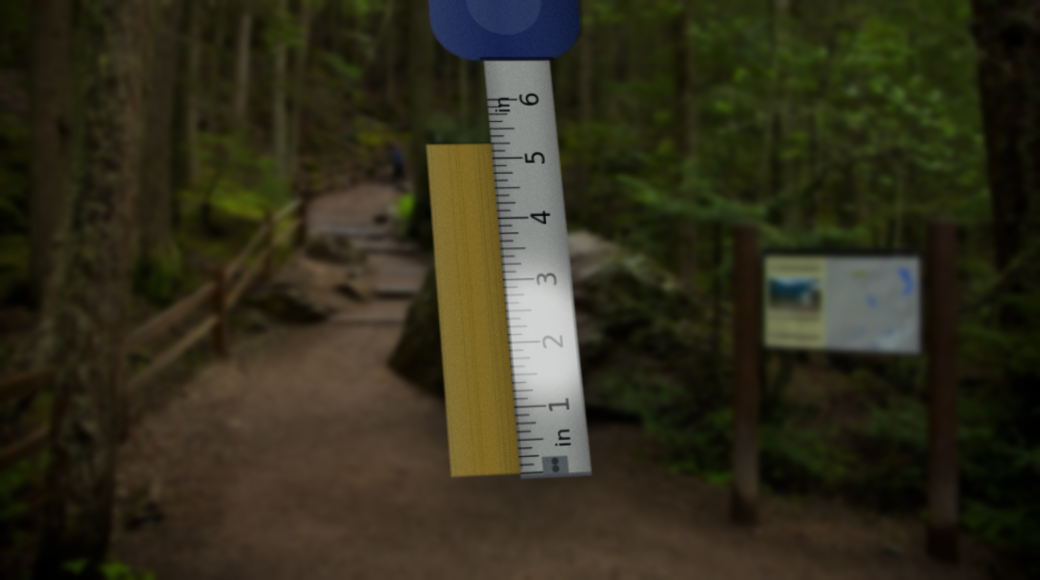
5.25 in
